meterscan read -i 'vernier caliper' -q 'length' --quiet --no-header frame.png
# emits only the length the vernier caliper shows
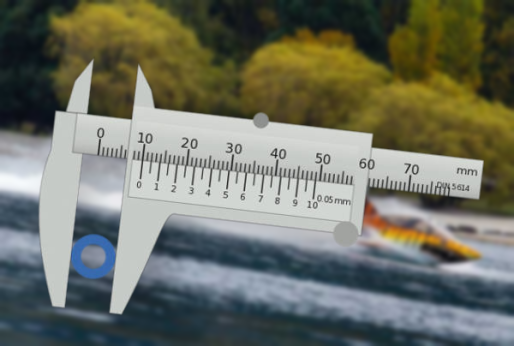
10.0 mm
